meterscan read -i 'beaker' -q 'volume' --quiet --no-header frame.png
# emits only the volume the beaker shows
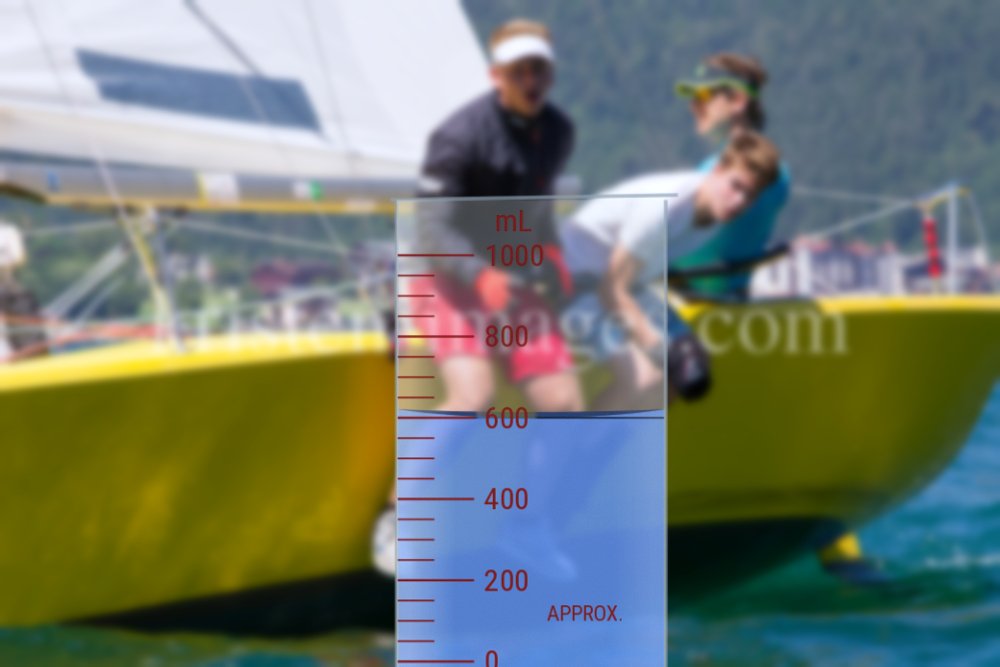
600 mL
